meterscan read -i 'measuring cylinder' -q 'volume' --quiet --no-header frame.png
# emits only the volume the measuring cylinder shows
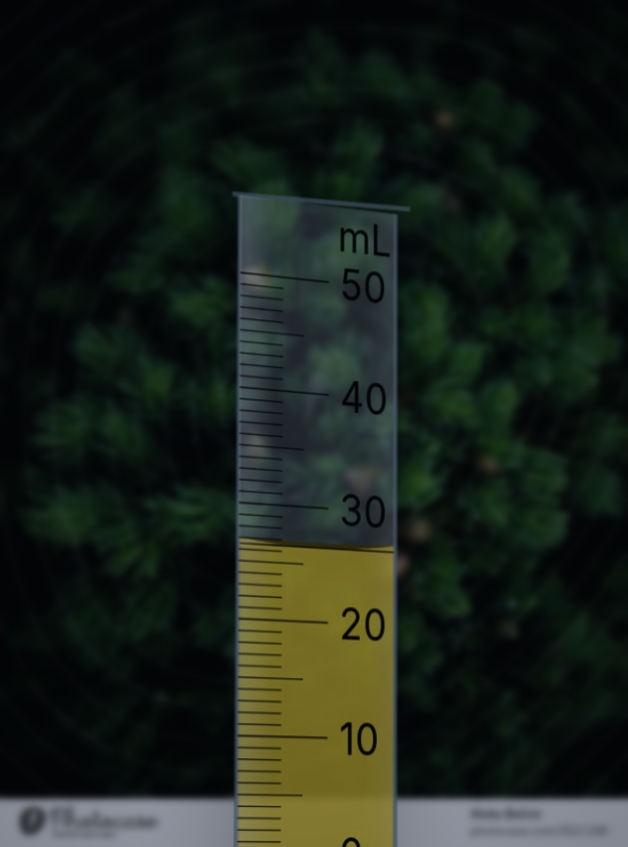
26.5 mL
